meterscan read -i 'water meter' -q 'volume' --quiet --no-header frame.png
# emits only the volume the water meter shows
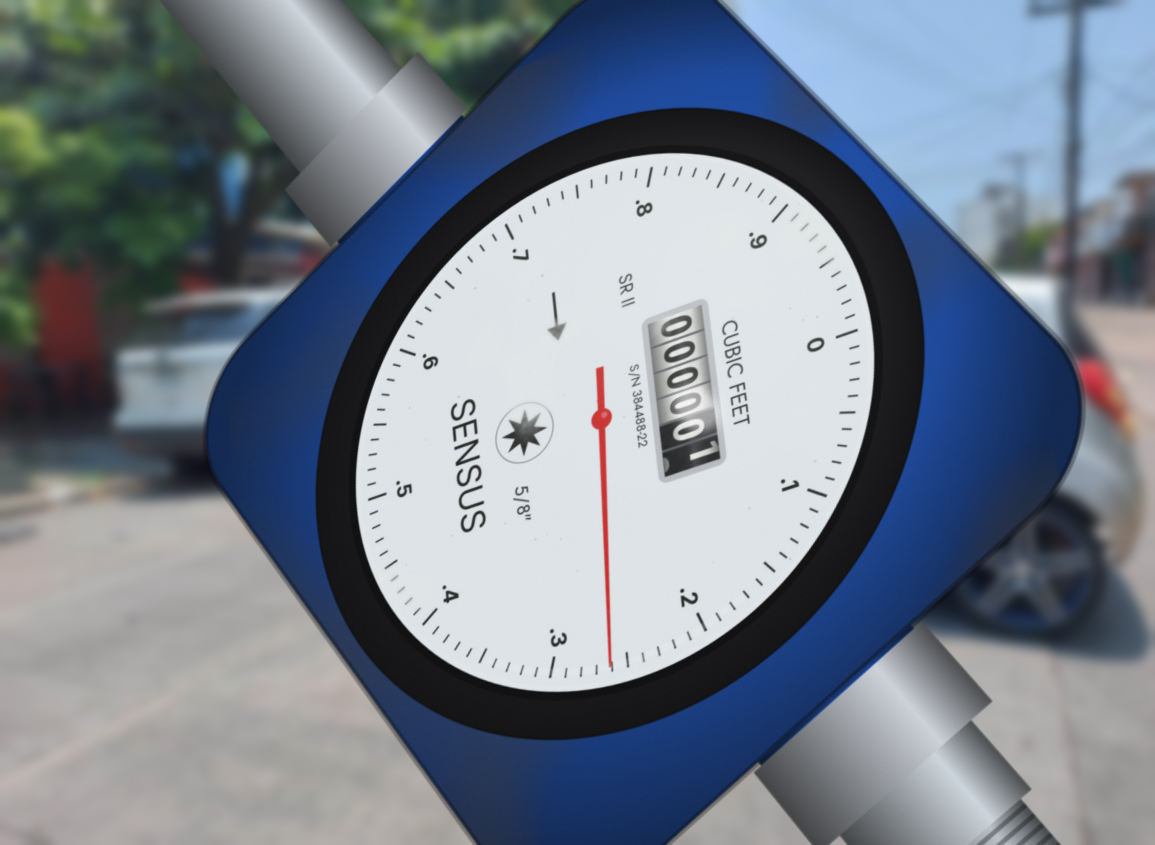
1.26 ft³
